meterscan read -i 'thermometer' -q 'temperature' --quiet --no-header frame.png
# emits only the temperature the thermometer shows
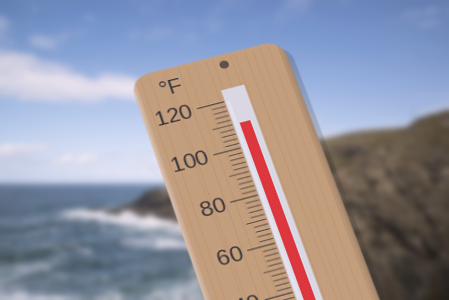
110 °F
